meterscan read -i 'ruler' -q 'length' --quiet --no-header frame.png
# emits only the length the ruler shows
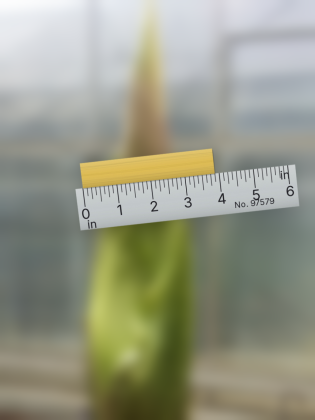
3.875 in
